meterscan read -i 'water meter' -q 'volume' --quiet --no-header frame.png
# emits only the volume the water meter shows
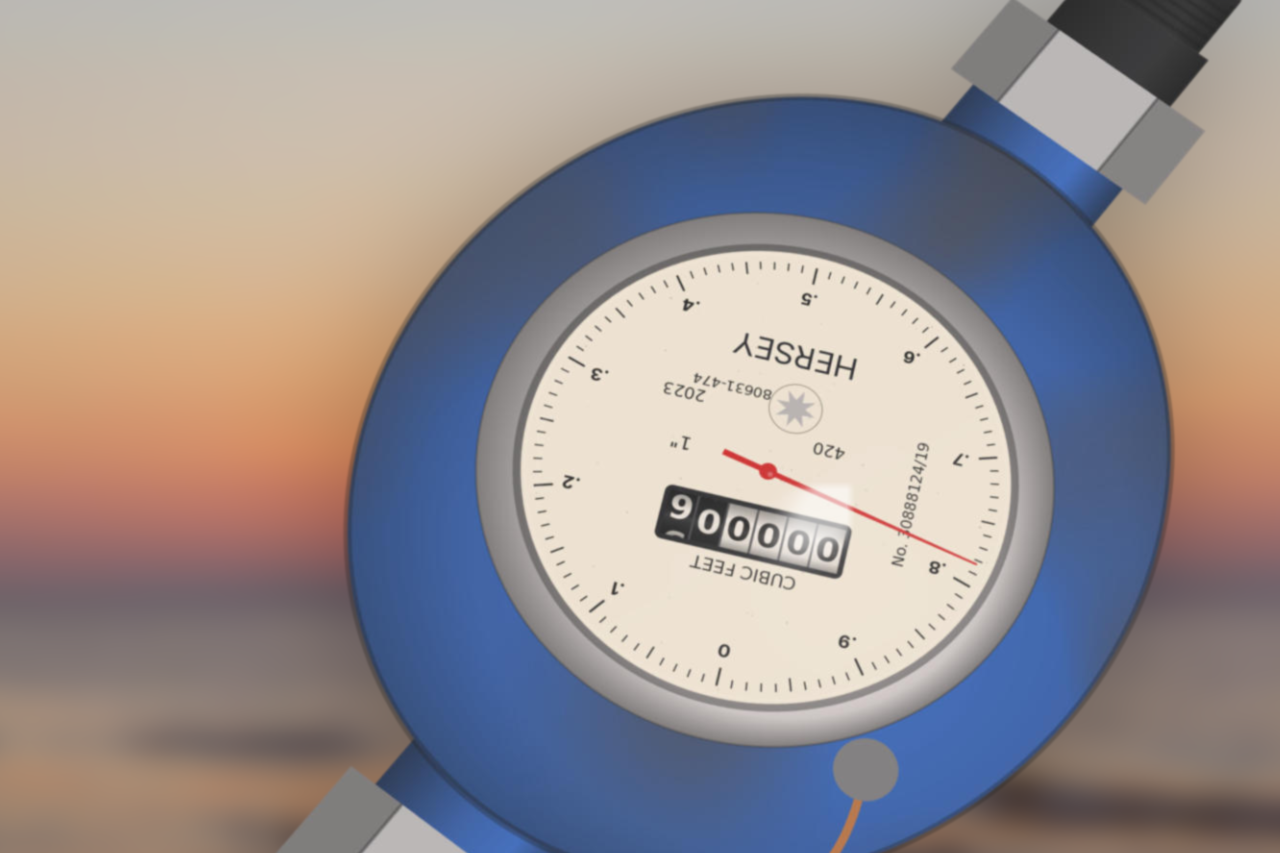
5.78 ft³
